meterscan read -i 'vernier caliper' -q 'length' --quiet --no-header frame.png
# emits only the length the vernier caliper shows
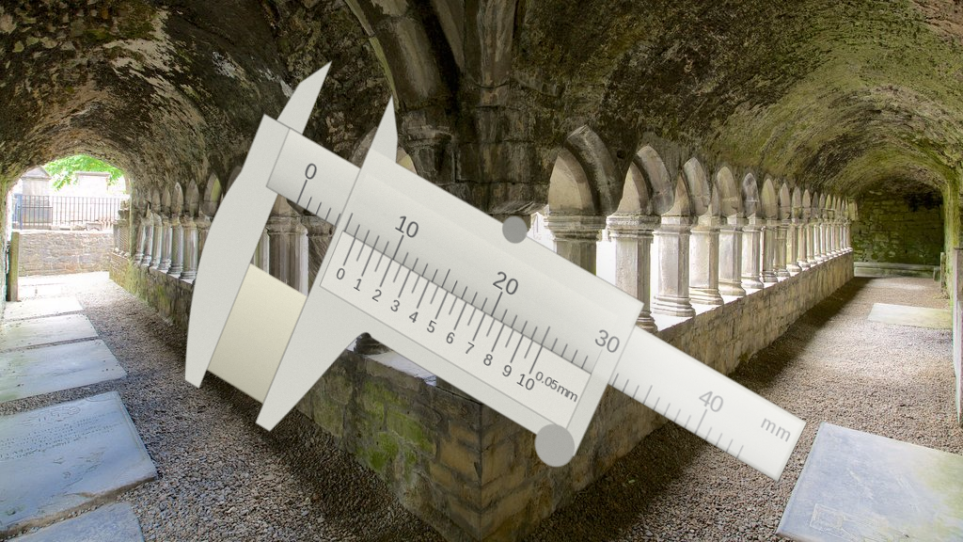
6.1 mm
